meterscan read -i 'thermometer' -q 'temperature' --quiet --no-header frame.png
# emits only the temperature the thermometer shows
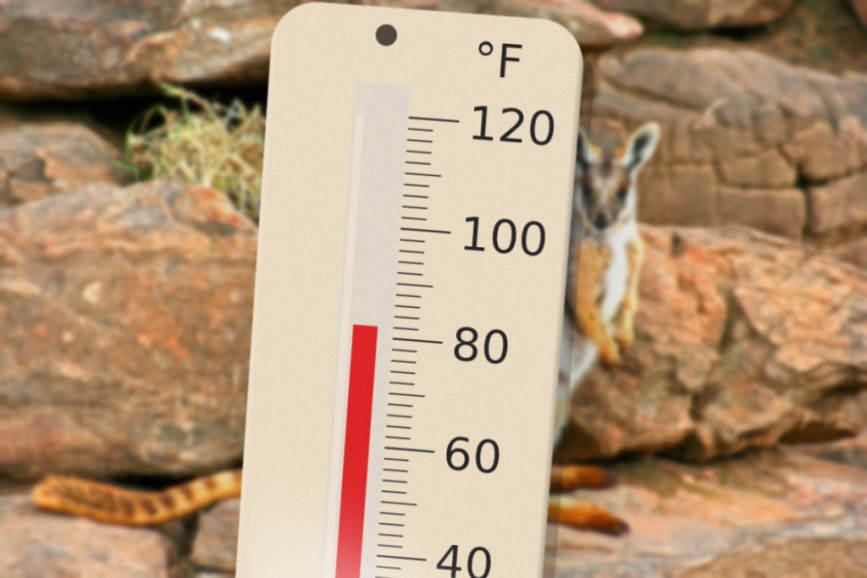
82 °F
